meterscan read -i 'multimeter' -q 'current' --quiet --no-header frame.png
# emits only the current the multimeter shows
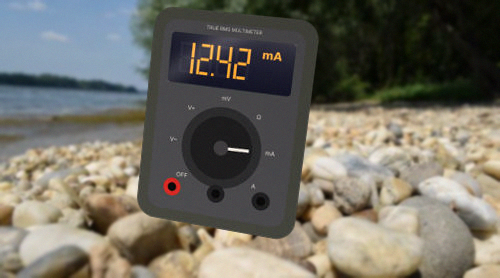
12.42 mA
